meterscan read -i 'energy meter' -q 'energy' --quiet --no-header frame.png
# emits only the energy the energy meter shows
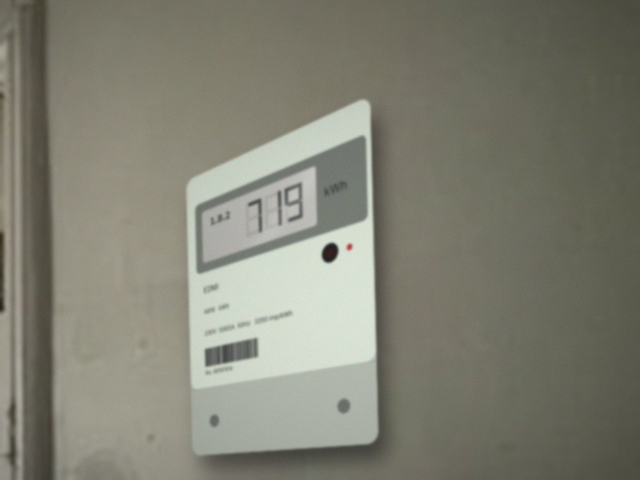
719 kWh
